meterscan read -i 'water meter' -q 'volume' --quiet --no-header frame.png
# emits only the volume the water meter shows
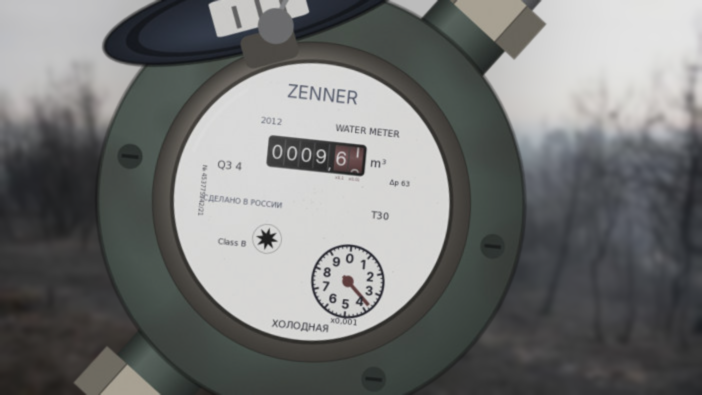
9.613 m³
